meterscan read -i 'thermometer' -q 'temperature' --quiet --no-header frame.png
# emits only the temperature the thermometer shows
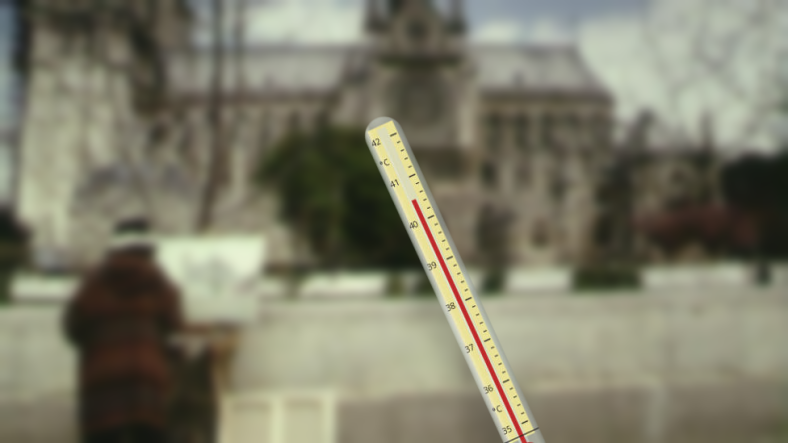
40.5 °C
